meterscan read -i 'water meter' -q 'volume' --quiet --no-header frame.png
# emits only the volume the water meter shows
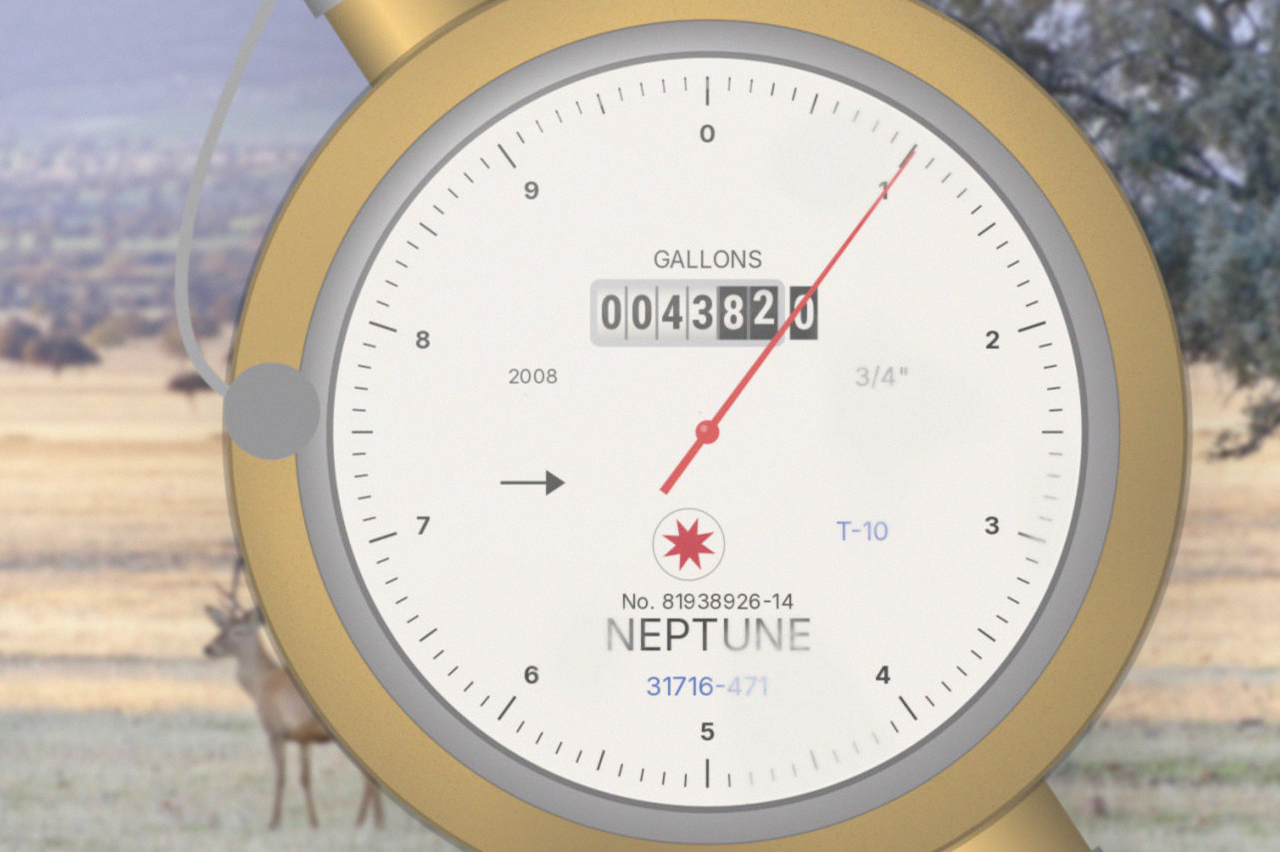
43821.0 gal
